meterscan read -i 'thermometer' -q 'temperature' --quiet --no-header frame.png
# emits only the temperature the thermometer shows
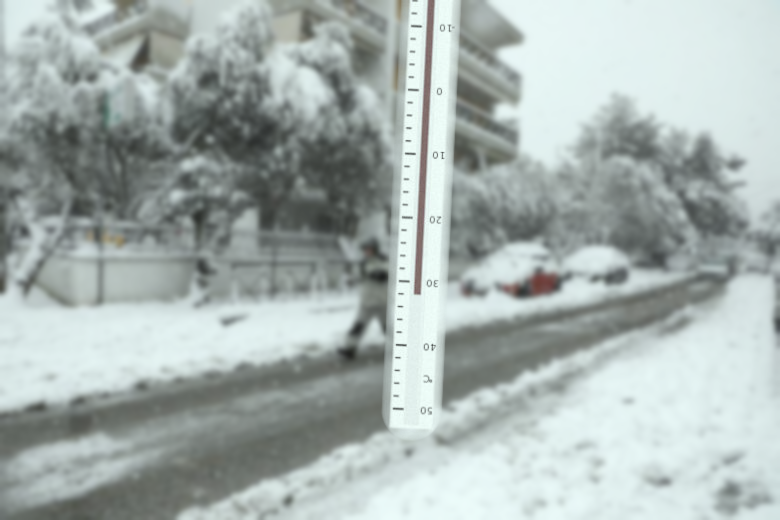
32 °C
